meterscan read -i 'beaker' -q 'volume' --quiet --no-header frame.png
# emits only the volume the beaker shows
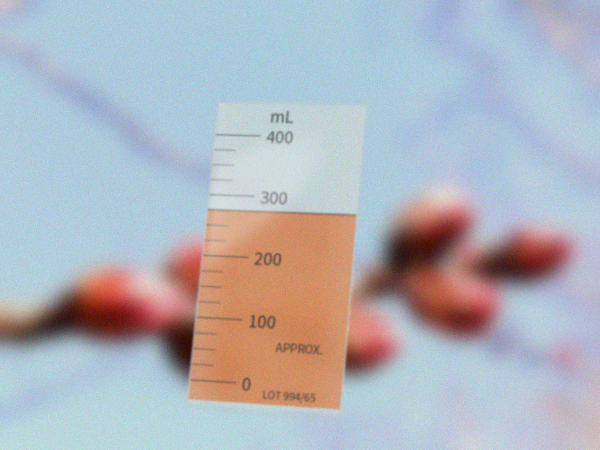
275 mL
